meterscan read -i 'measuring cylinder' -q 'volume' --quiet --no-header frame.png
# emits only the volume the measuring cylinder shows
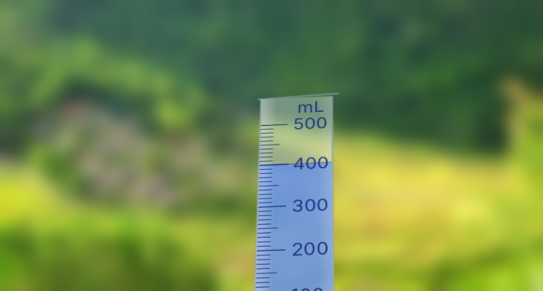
400 mL
